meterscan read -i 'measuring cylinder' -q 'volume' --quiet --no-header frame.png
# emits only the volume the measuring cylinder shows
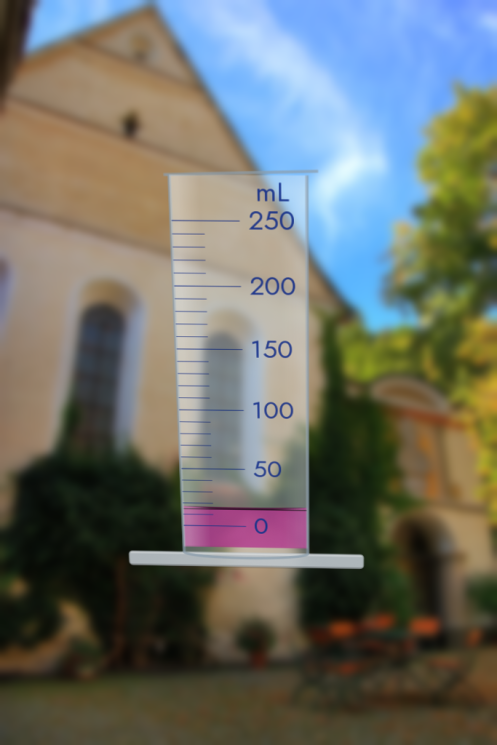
15 mL
